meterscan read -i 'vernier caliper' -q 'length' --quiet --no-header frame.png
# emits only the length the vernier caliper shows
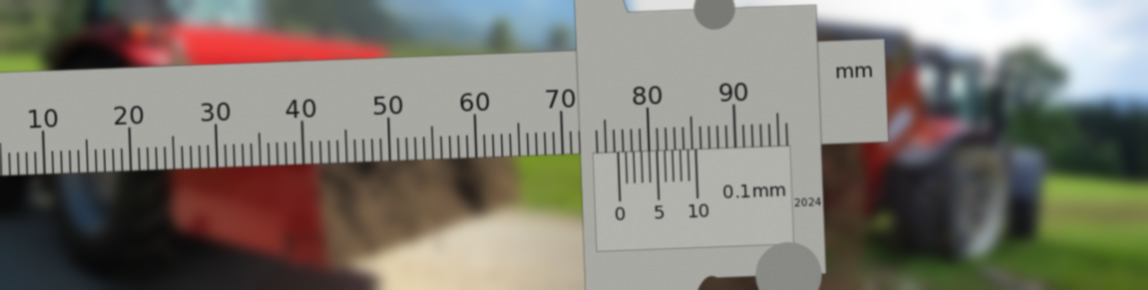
76.4 mm
